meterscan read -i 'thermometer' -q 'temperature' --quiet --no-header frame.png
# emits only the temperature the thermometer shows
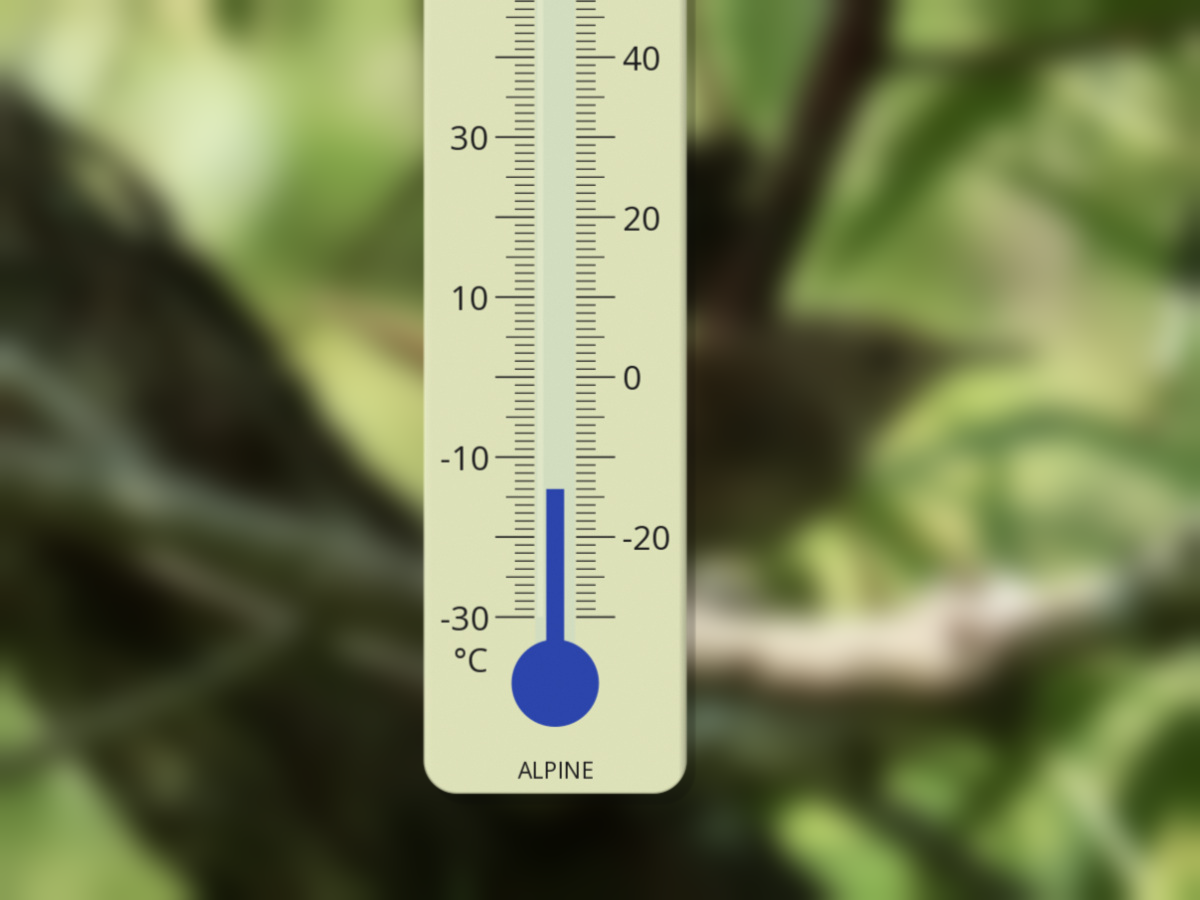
-14 °C
